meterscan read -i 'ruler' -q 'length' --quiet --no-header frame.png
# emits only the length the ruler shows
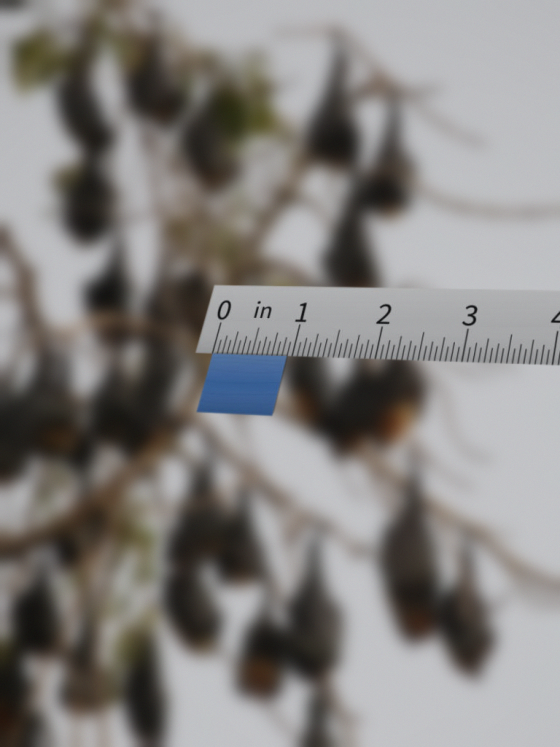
0.9375 in
